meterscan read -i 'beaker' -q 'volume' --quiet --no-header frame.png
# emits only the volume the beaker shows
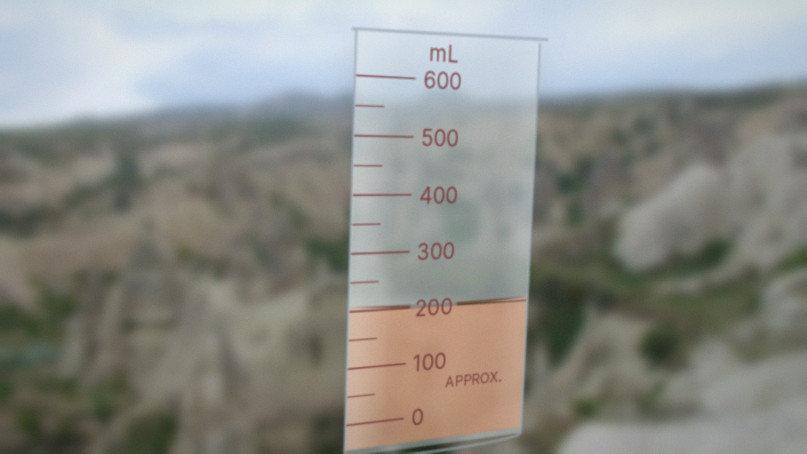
200 mL
